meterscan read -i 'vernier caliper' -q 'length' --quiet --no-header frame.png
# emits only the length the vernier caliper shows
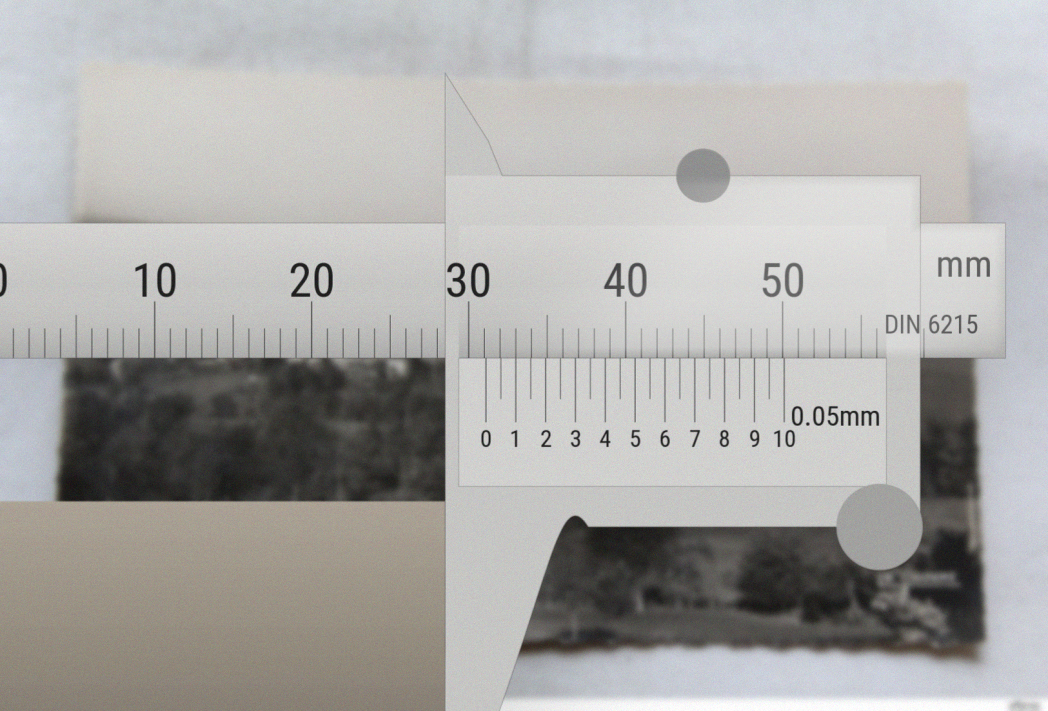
31.1 mm
